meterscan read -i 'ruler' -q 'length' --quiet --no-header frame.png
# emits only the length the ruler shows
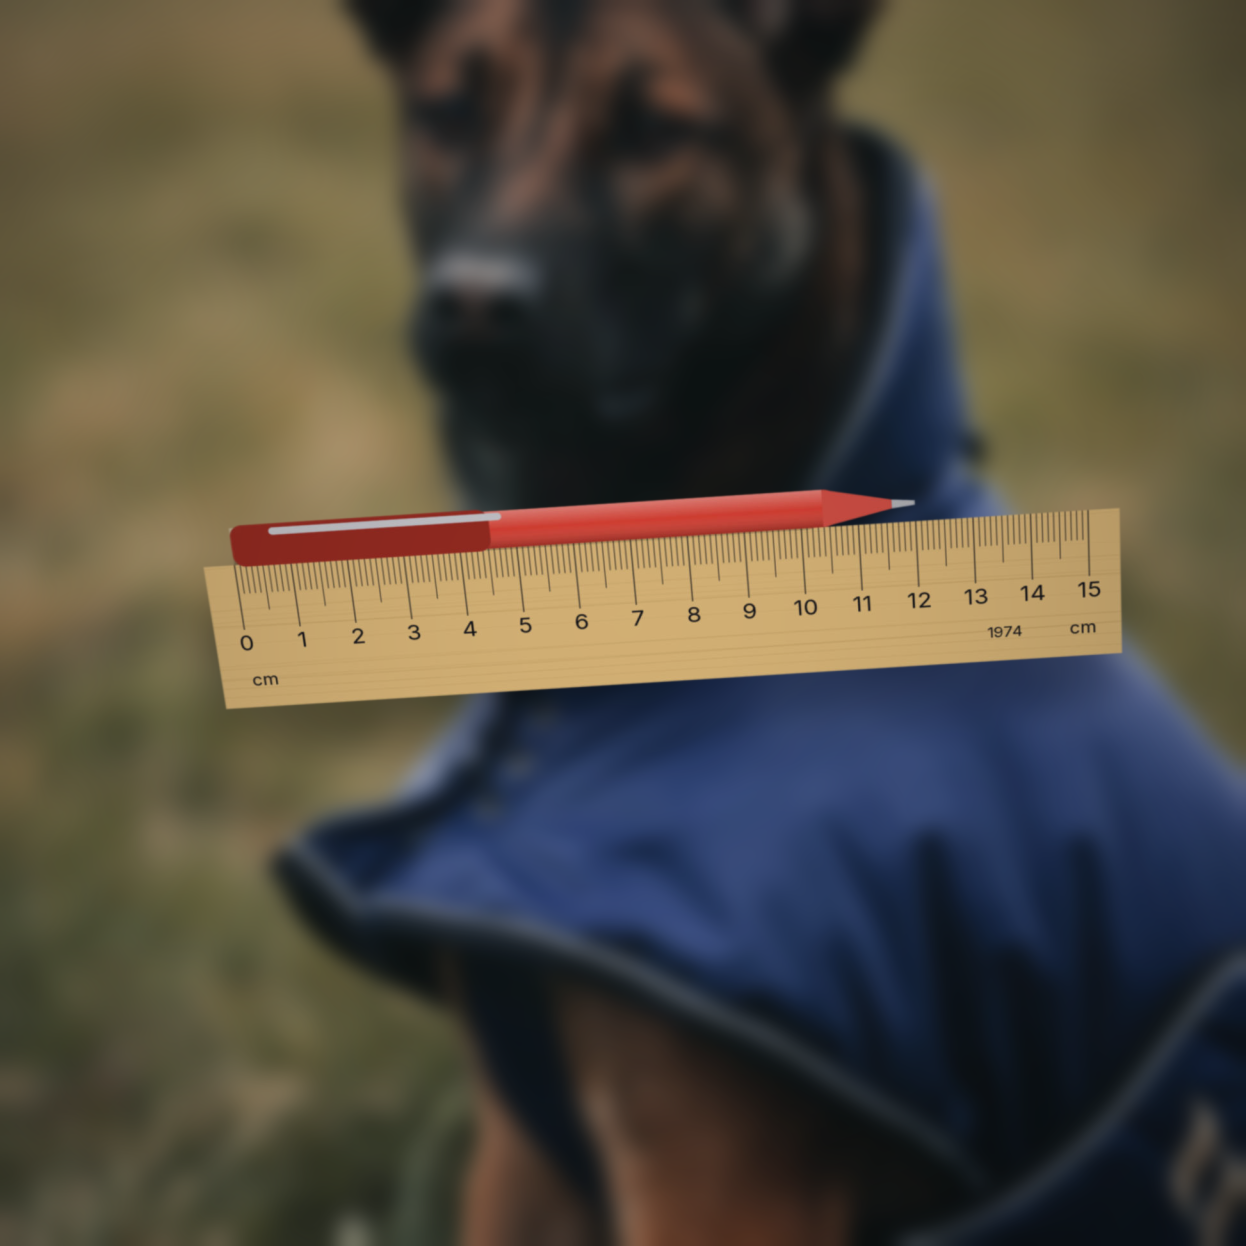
12 cm
